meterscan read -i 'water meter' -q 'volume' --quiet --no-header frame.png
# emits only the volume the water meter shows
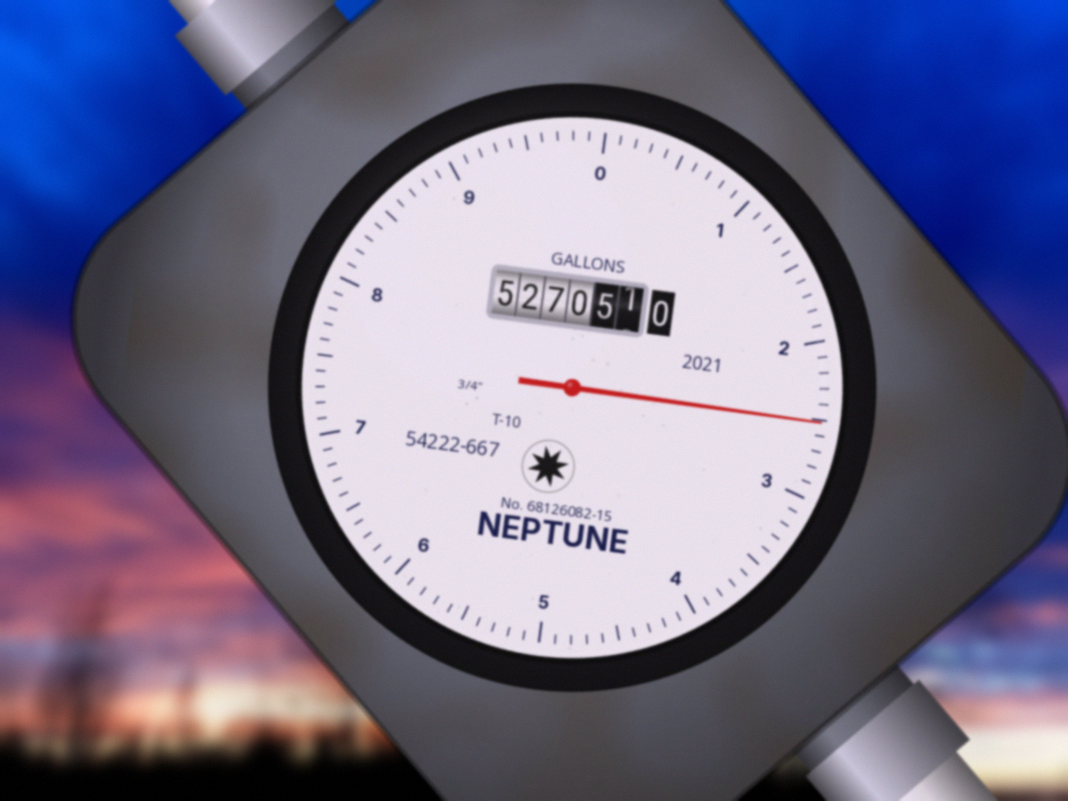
5270512.5 gal
